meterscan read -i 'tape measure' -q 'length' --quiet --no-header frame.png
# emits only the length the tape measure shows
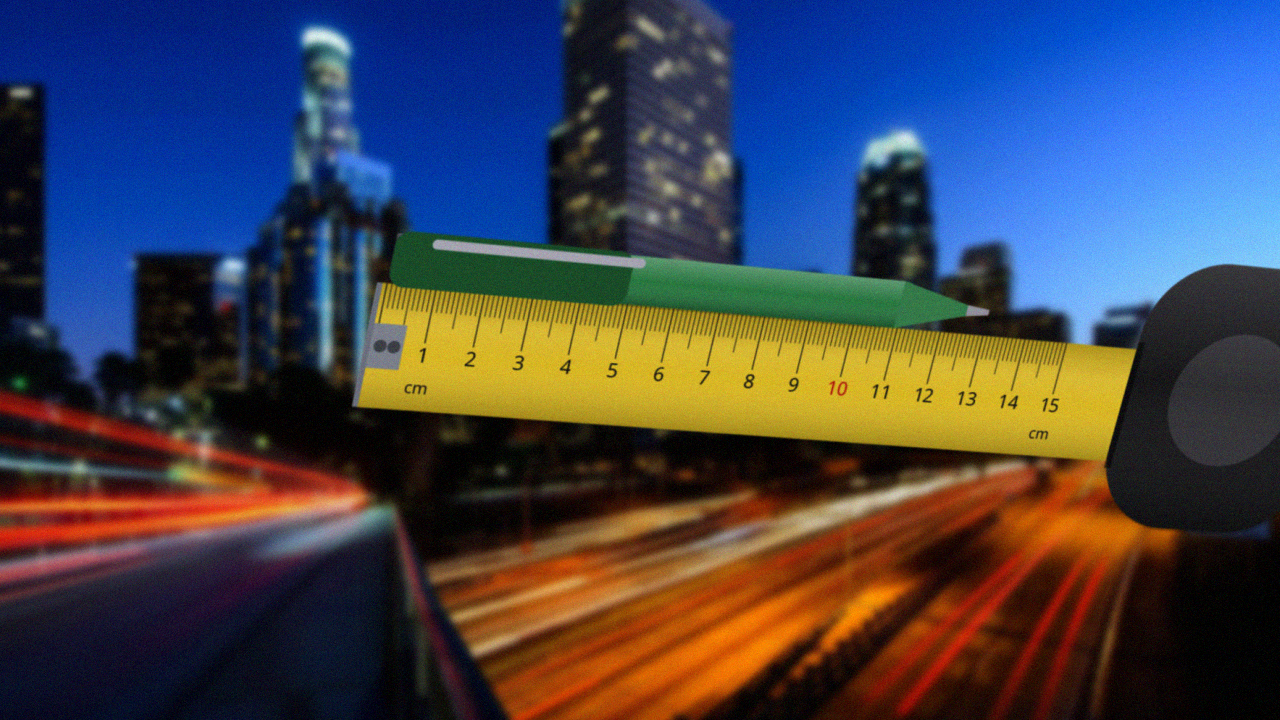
13 cm
